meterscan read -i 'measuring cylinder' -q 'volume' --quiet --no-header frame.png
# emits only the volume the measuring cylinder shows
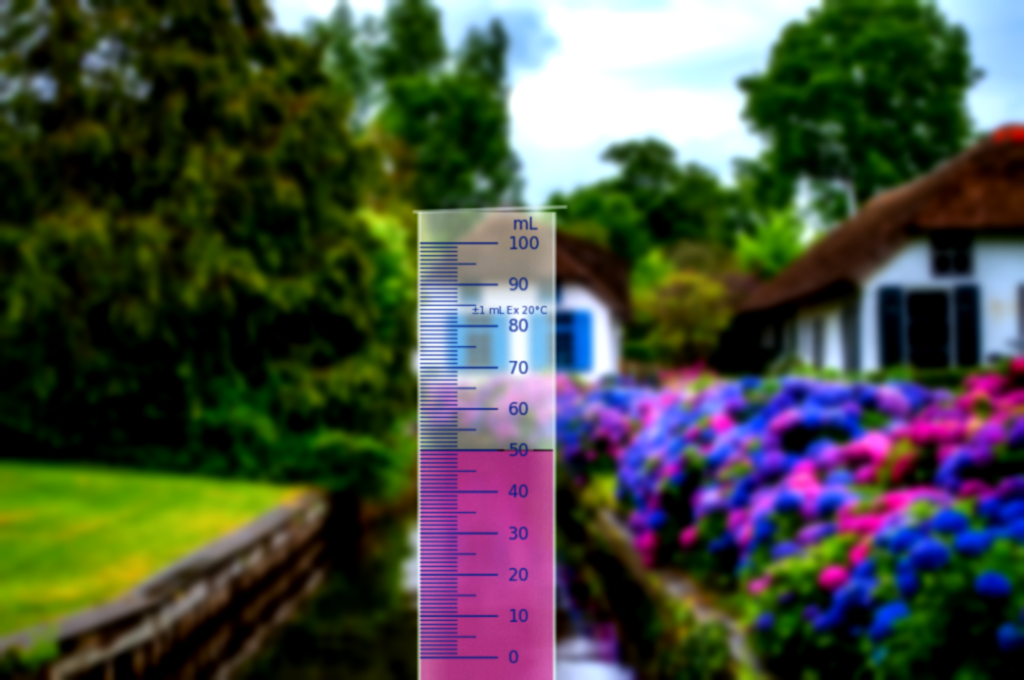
50 mL
